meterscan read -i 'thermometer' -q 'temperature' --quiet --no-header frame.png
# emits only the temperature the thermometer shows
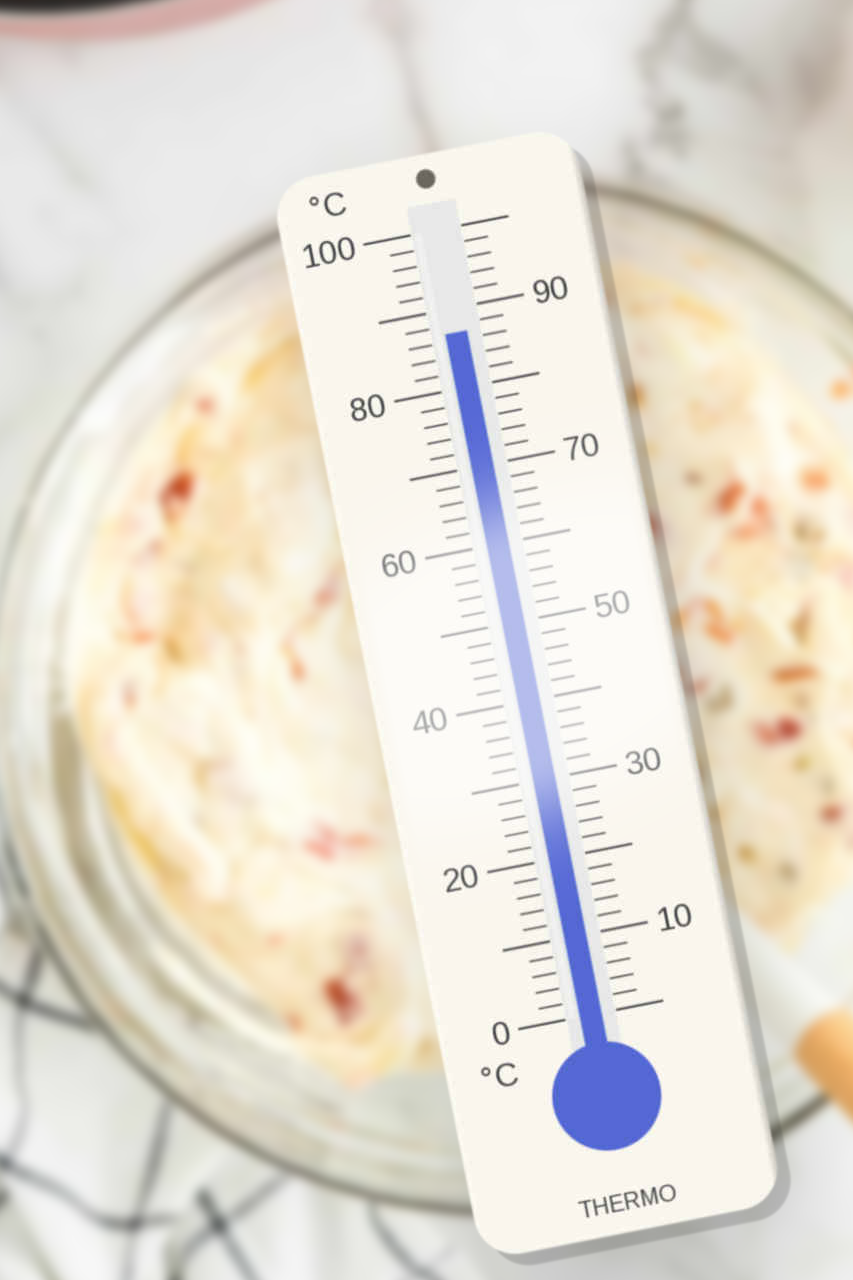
87 °C
